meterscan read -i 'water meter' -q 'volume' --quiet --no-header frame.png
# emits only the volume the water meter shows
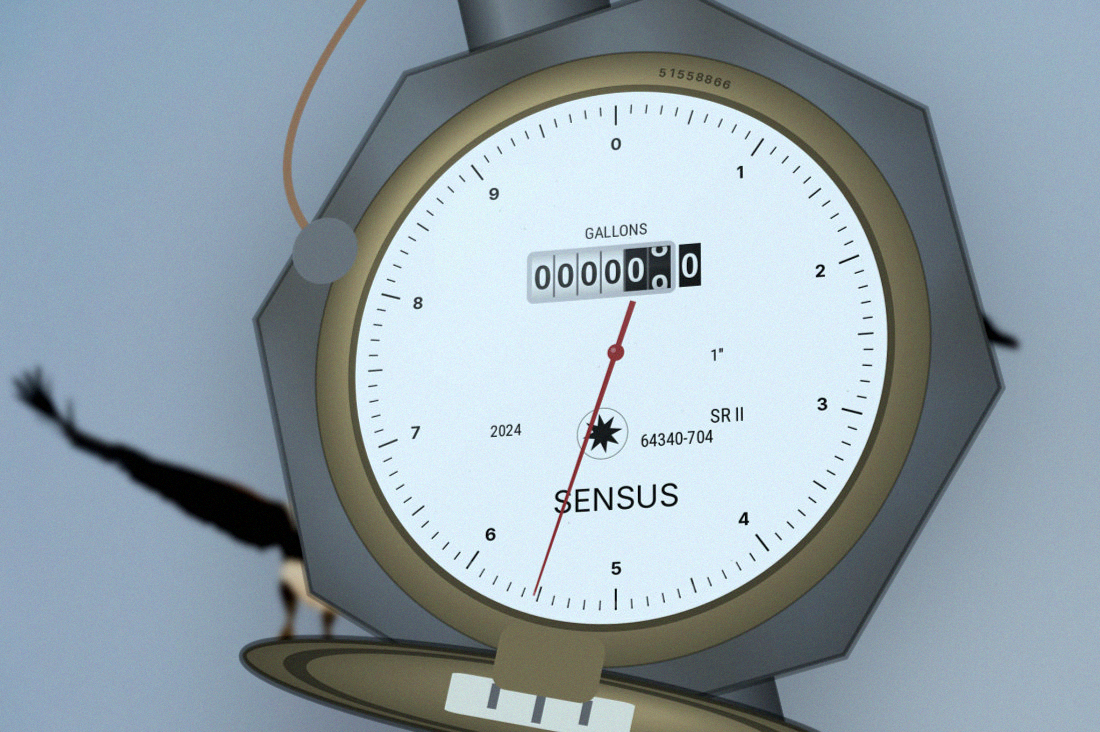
85.5 gal
